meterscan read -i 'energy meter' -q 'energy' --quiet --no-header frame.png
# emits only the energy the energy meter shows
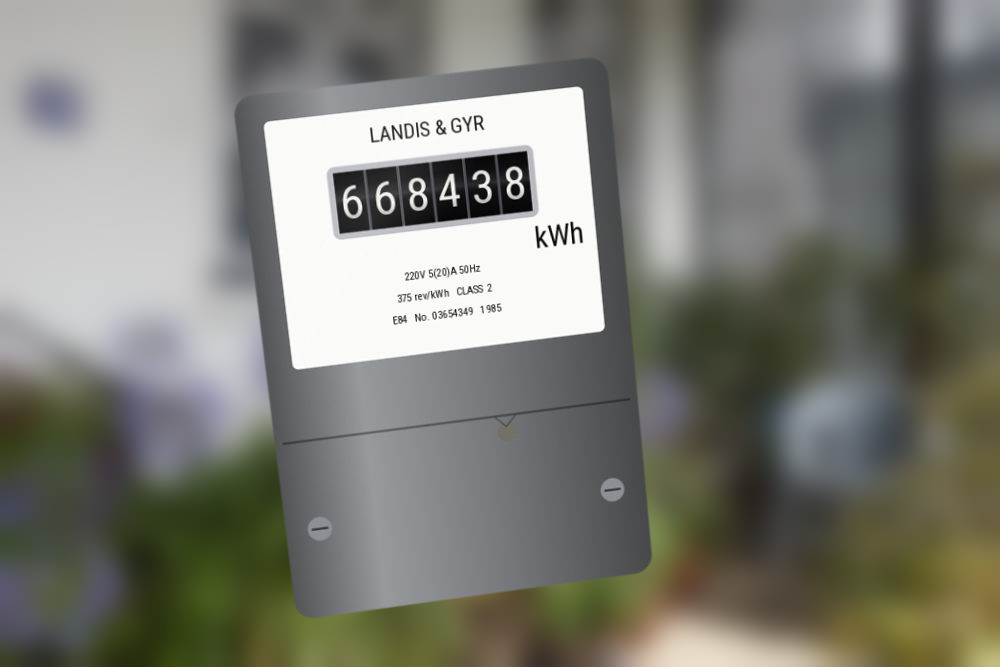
668438 kWh
